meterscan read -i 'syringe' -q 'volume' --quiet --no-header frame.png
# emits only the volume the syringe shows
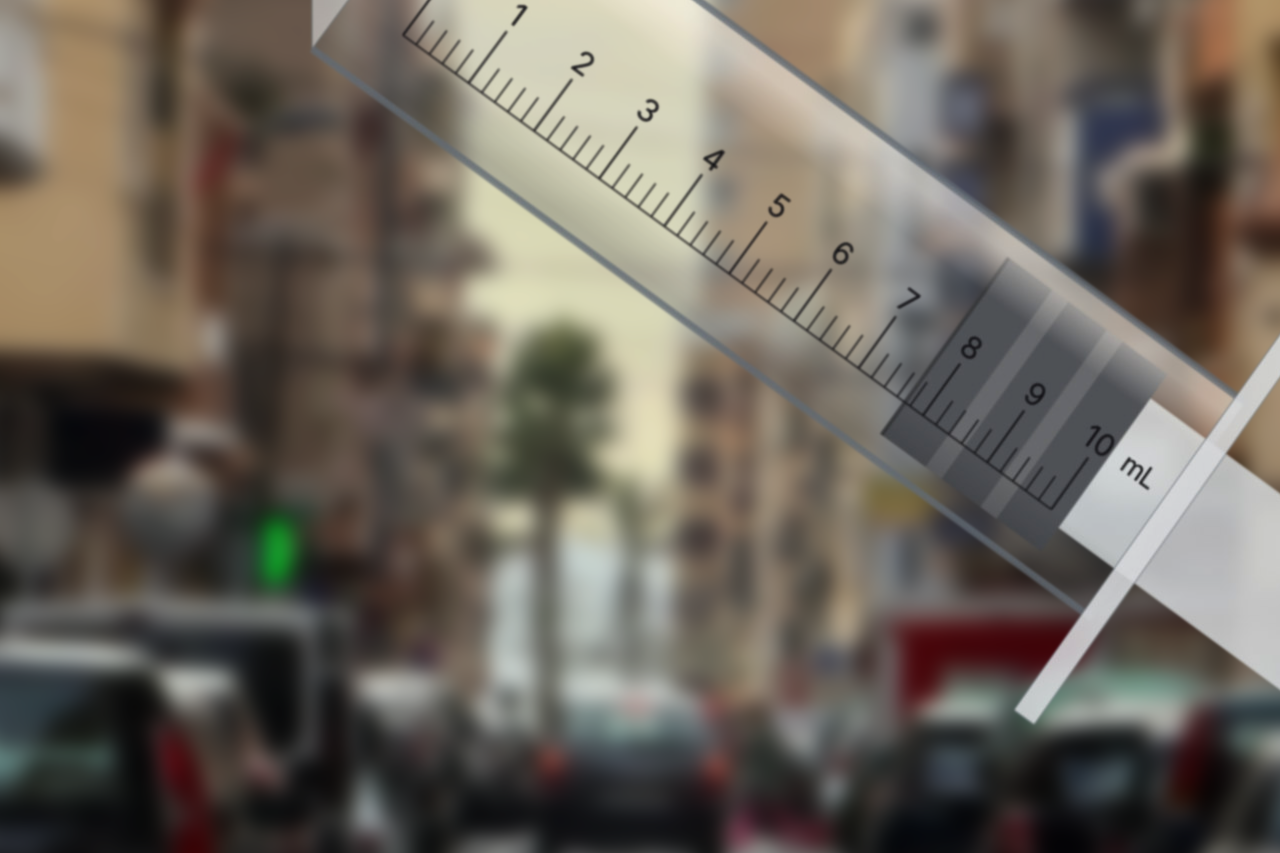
7.7 mL
